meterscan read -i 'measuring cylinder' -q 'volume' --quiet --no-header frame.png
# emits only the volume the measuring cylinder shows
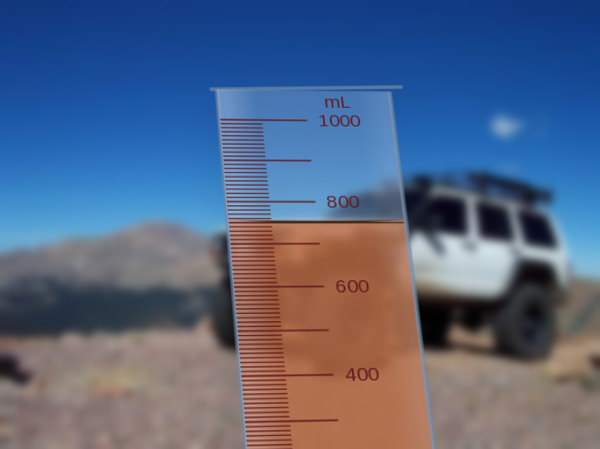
750 mL
